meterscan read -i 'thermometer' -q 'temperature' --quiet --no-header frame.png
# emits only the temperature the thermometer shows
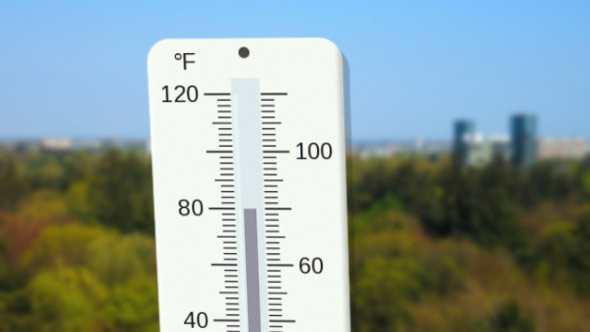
80 °F
